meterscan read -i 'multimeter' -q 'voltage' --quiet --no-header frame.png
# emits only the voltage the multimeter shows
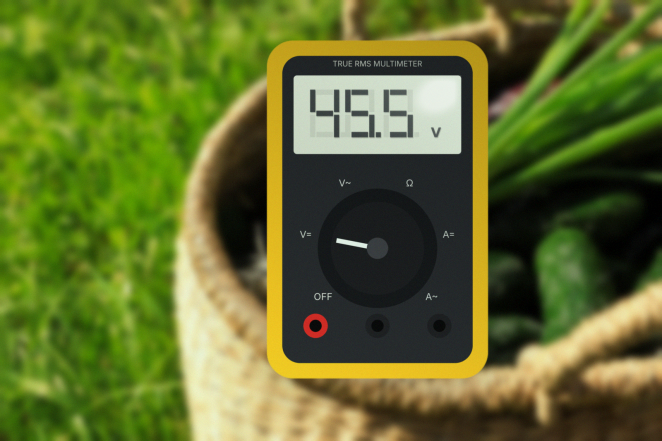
45.5 V
